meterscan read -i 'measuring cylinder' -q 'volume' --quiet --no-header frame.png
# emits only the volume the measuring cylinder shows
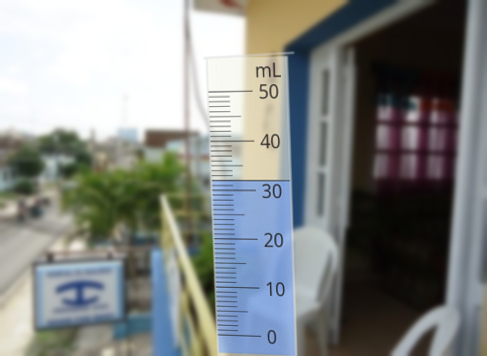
32 mL
